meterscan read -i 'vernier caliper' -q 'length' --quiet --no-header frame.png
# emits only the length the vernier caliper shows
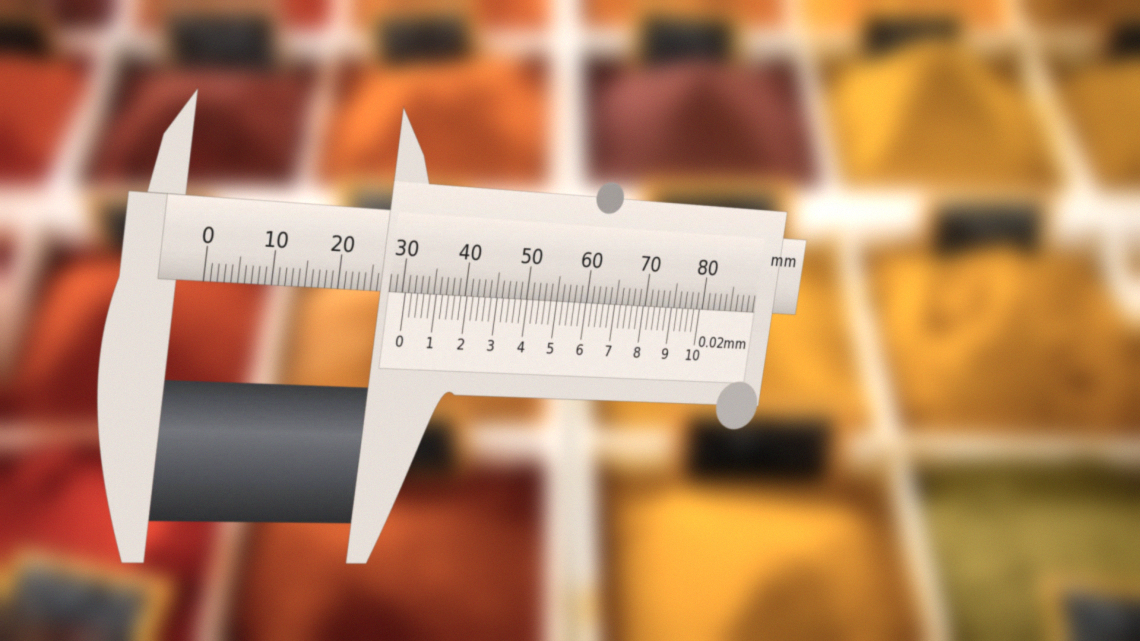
30.5 mm
